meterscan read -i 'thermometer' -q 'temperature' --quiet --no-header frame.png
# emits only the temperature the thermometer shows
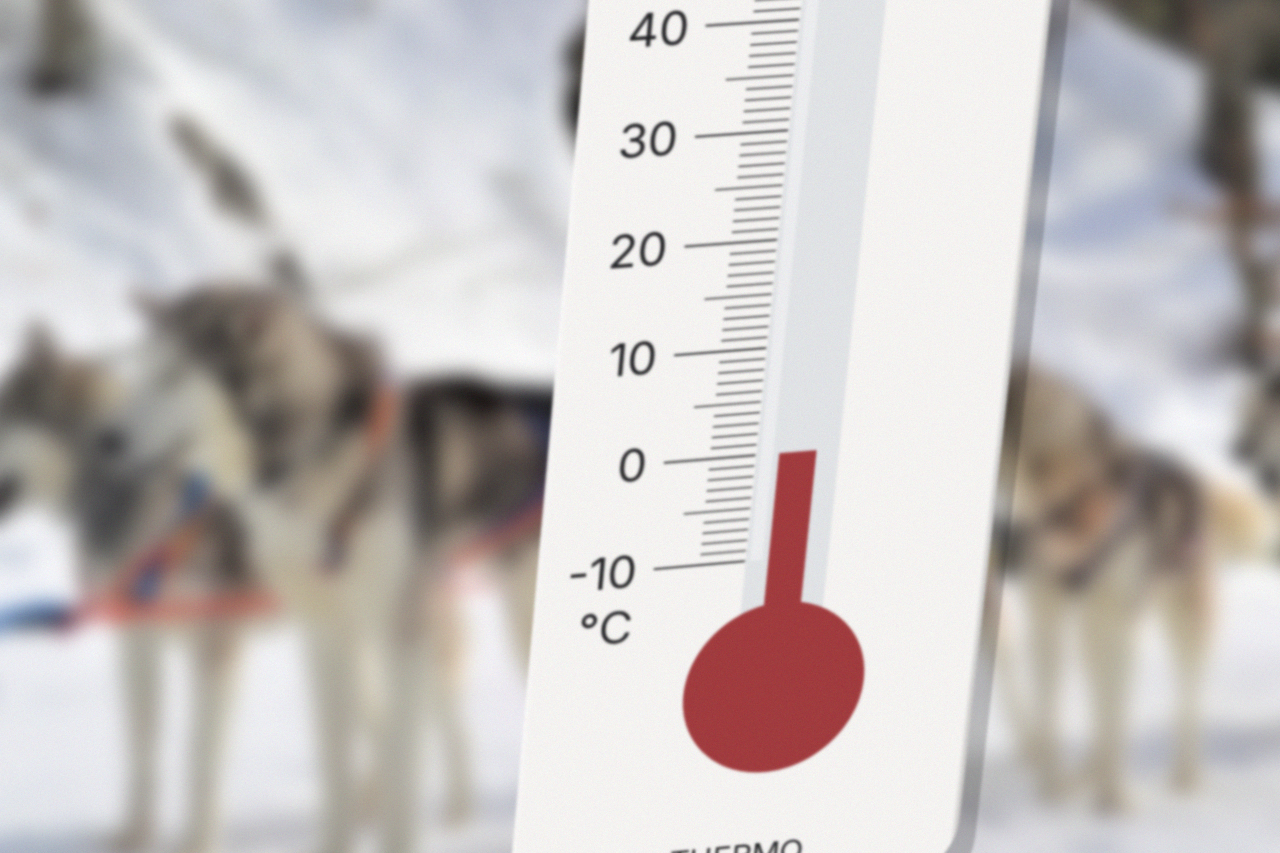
0 °C
